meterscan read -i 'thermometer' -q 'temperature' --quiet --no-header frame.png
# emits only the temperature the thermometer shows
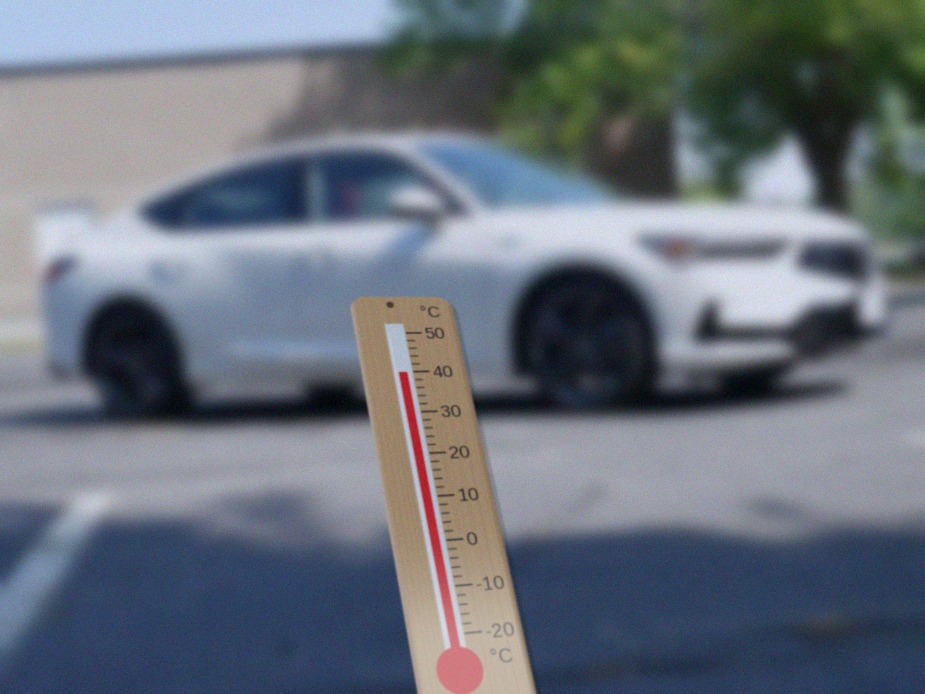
40 °C
